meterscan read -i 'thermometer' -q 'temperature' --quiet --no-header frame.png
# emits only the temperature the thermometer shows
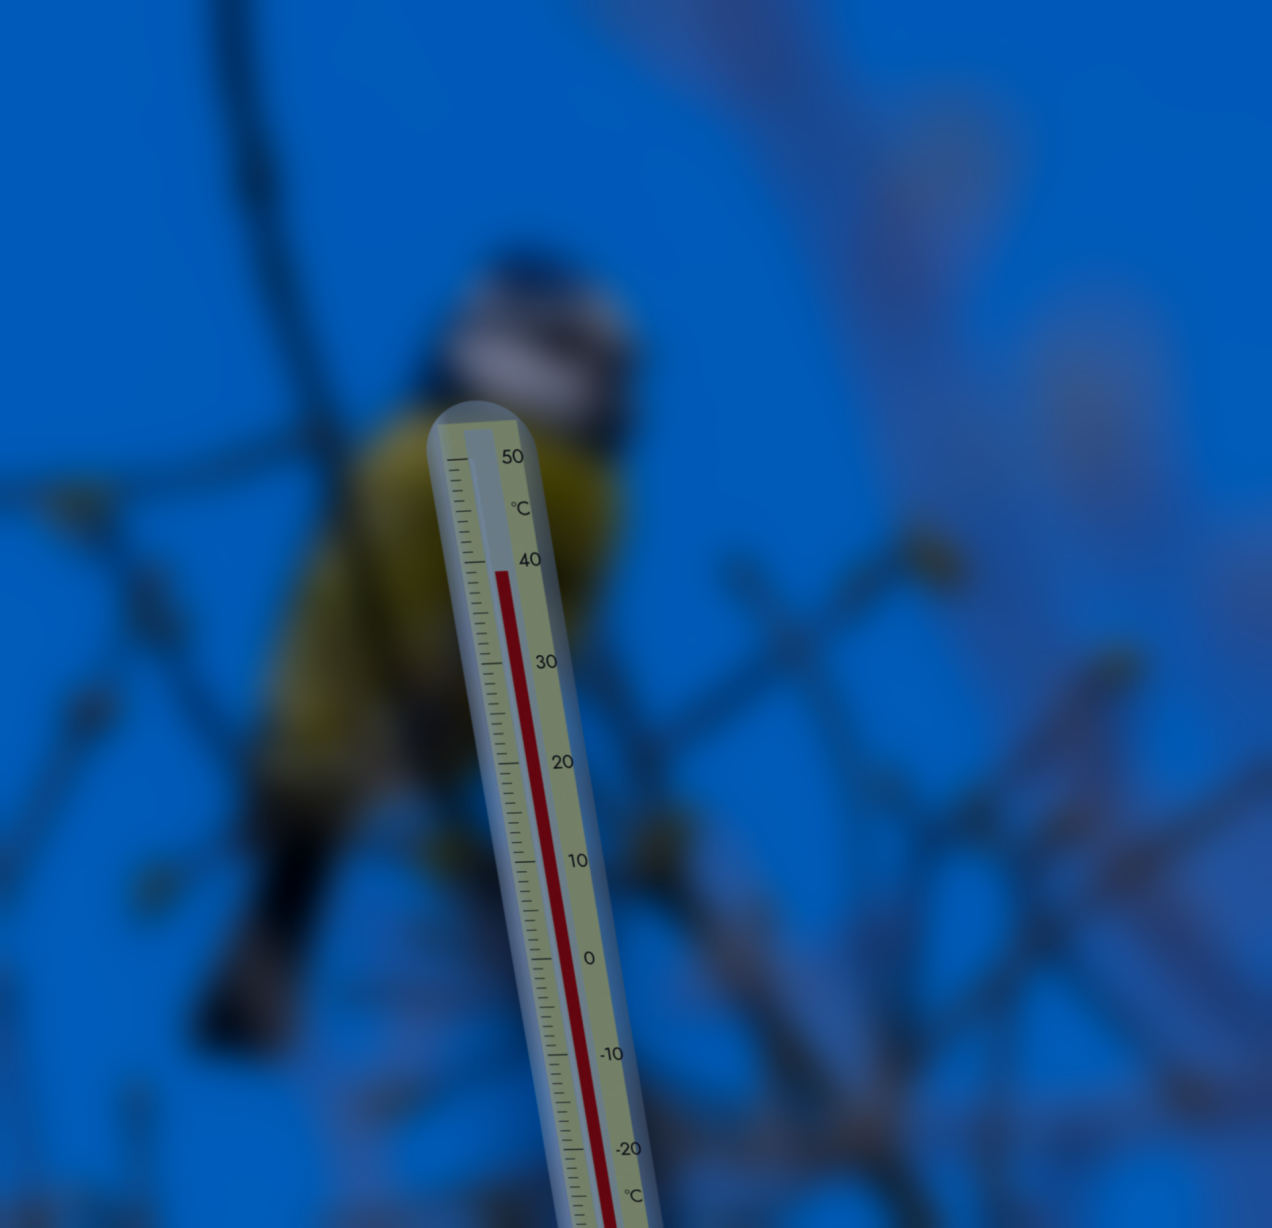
39 °C
